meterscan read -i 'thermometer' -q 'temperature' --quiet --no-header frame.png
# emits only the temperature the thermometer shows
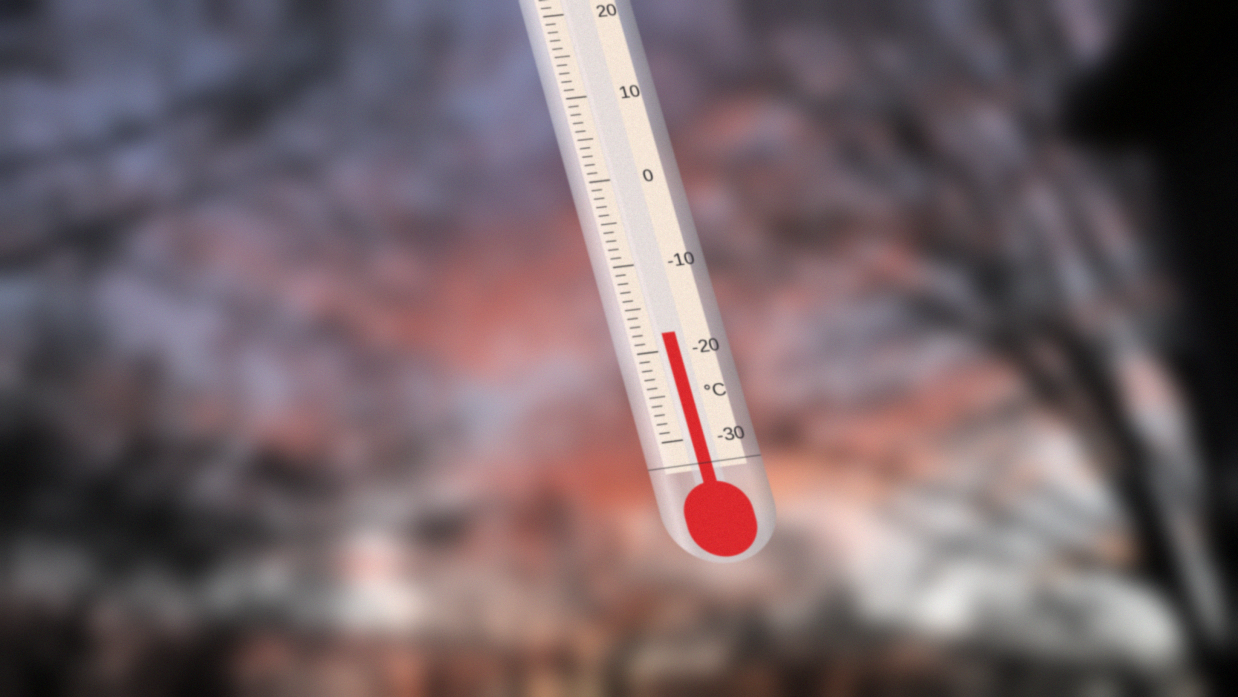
-18 °C
